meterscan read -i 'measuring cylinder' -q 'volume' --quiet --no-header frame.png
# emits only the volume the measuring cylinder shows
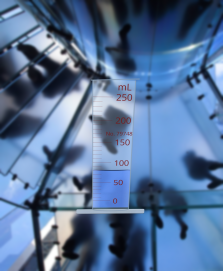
80 mL
